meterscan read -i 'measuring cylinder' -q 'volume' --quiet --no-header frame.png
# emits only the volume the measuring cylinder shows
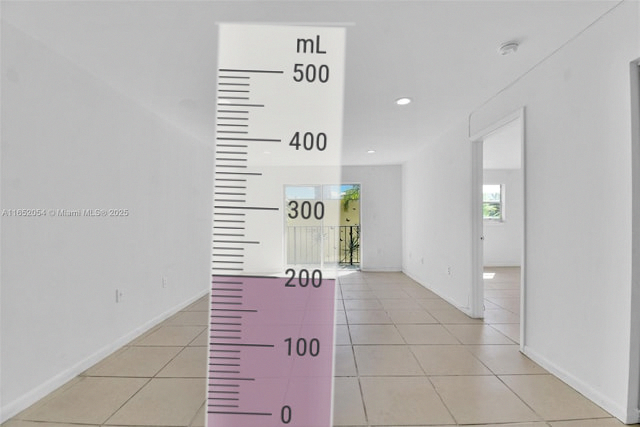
200 mL
